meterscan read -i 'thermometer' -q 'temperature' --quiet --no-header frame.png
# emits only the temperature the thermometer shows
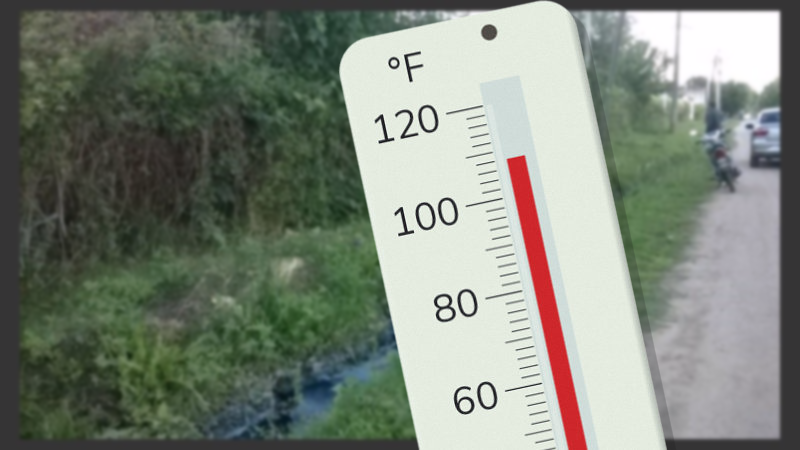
108 °F
